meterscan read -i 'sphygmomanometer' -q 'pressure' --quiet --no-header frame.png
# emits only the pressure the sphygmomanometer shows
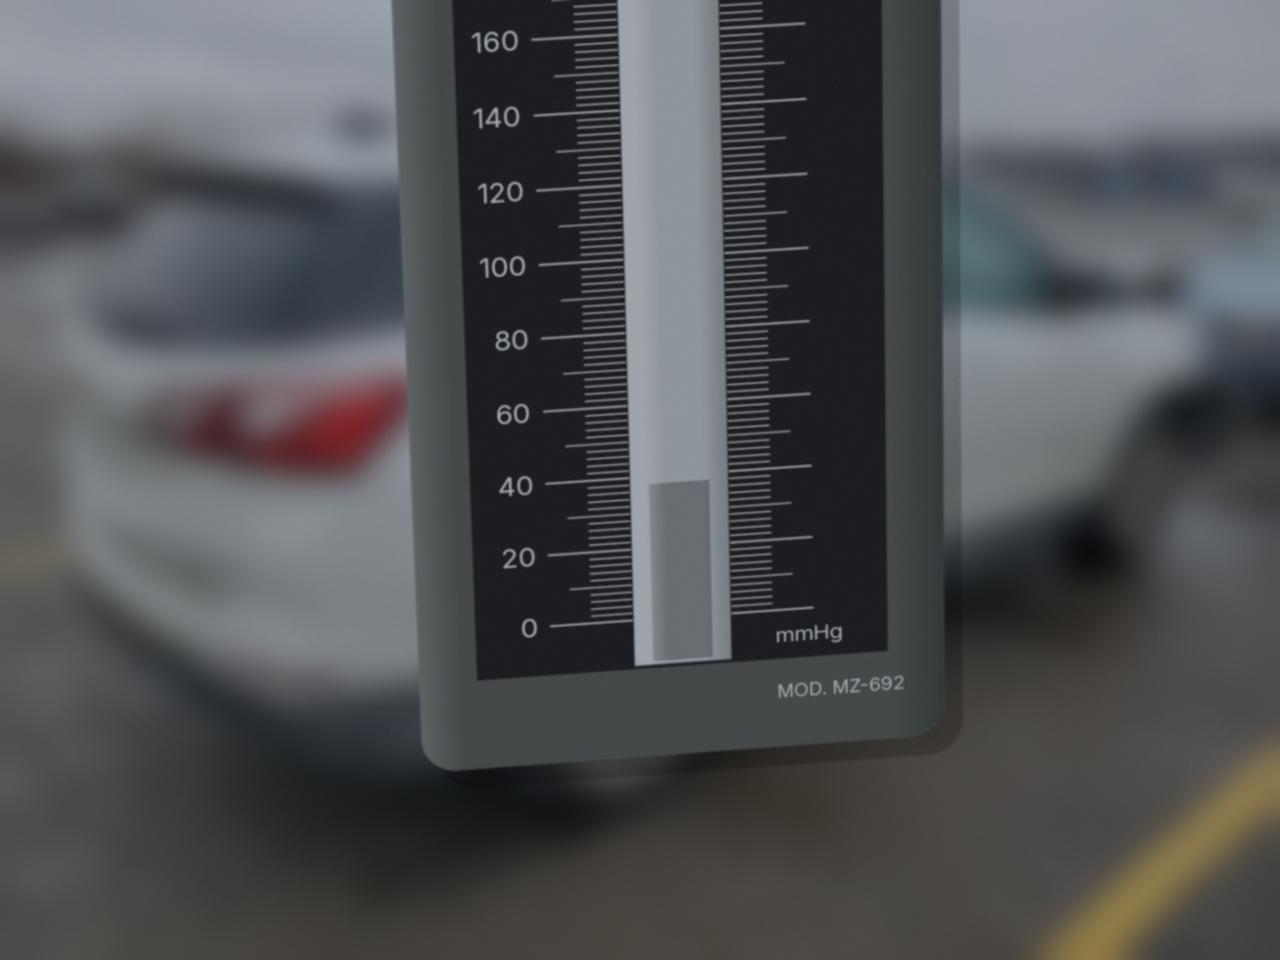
38 mmHg
